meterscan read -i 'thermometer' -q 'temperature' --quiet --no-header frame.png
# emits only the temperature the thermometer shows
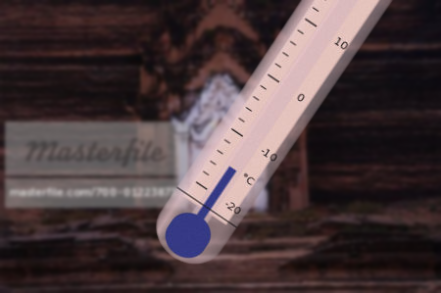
-15 °C
